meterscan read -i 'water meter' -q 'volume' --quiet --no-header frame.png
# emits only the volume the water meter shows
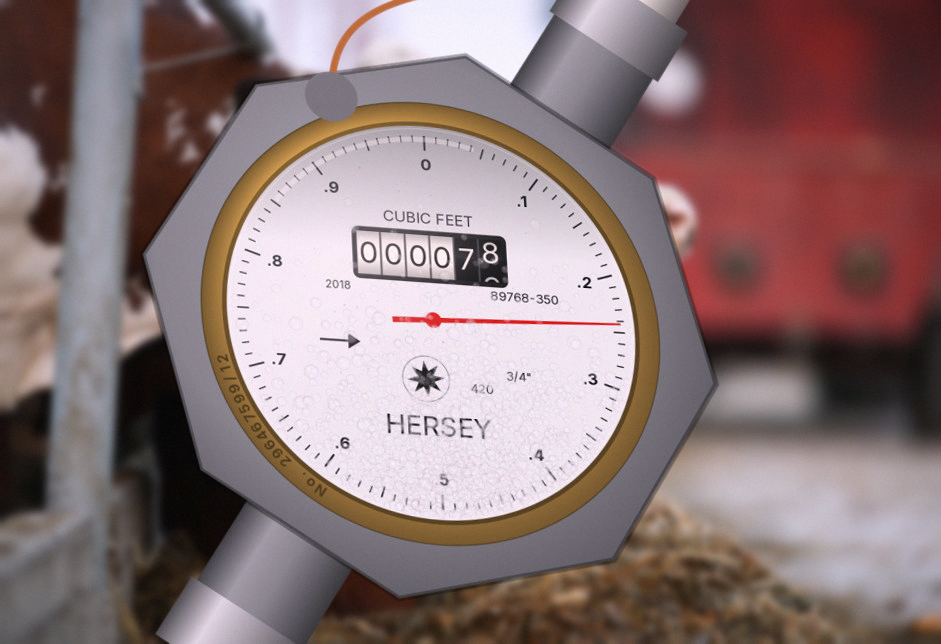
78.24 ft³
